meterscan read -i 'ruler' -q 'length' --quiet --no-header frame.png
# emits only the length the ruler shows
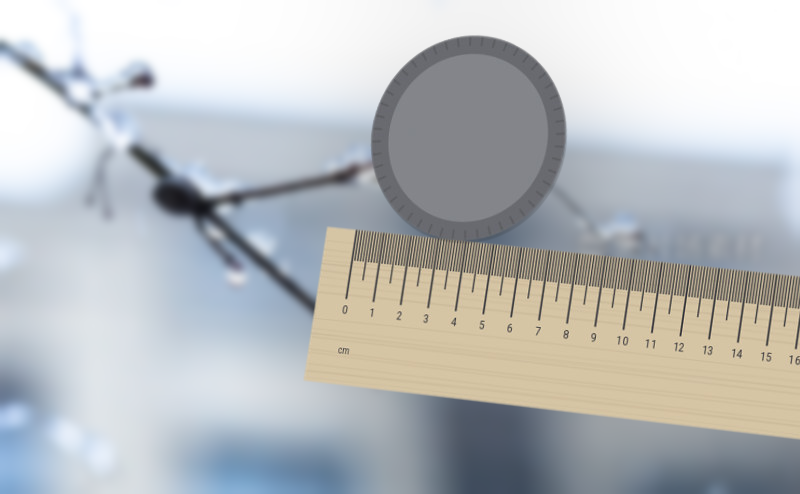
7 cm
